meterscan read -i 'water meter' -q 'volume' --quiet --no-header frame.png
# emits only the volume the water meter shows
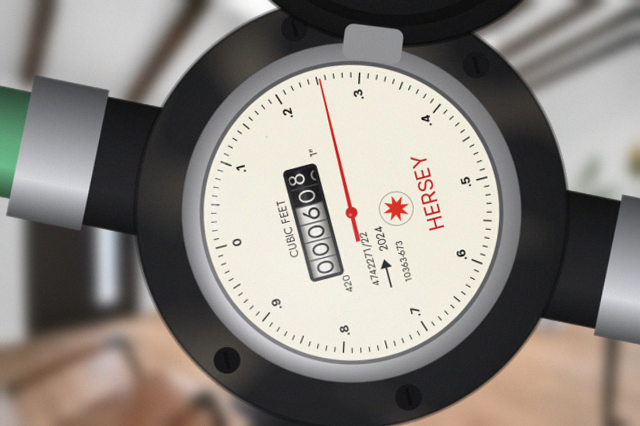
608.25 ft³
